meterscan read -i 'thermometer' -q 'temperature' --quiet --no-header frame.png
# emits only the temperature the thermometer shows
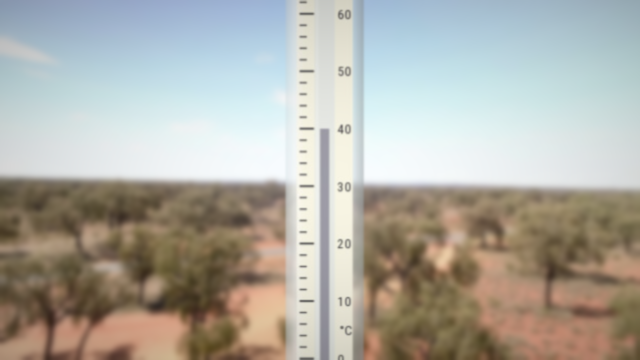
40 °C
